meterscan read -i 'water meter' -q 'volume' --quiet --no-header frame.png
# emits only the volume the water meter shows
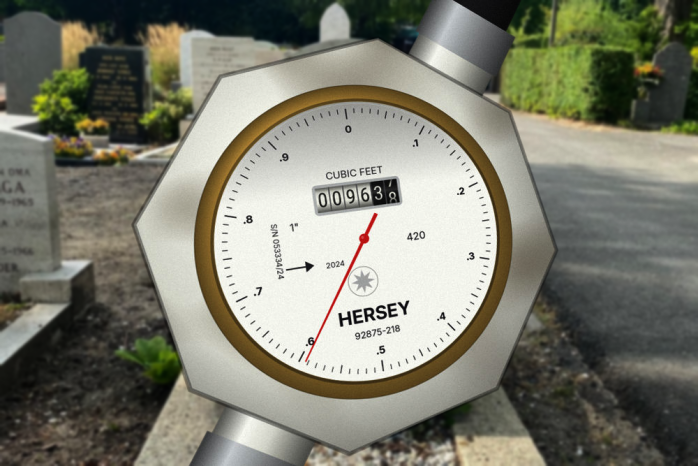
9637.59 ft³
